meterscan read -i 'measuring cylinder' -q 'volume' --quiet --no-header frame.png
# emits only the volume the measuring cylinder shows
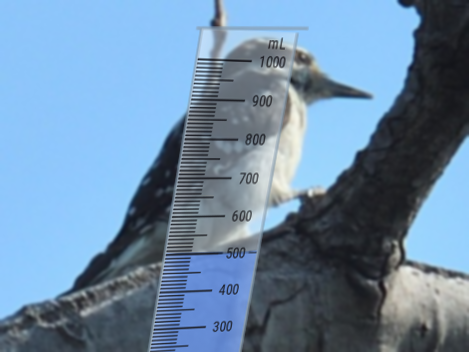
500 mL
